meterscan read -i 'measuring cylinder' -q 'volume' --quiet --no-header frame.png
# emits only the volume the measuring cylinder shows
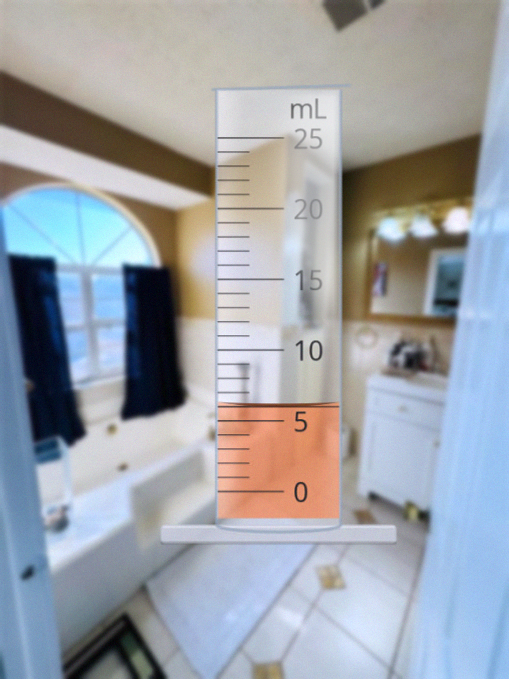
6 mL
